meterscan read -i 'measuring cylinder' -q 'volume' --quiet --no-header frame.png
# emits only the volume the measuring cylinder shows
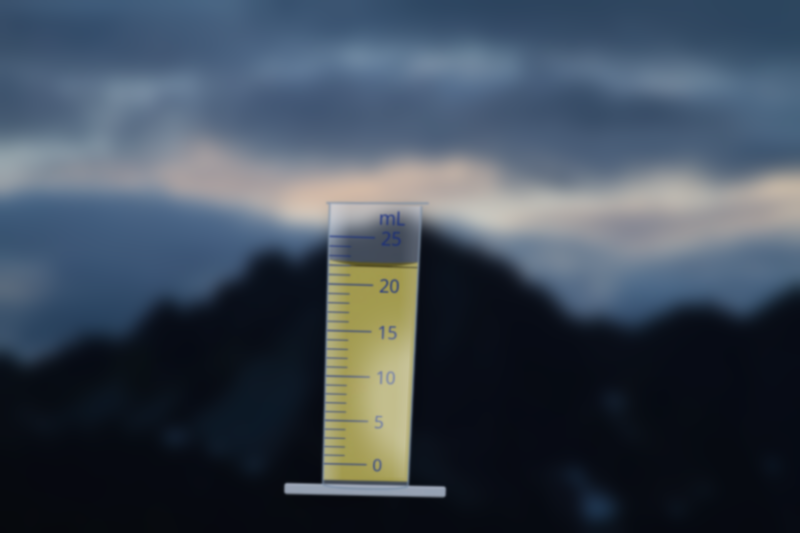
22 mL
